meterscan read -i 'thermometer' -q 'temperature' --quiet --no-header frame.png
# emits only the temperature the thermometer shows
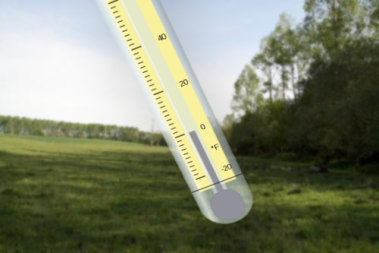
0 °F
